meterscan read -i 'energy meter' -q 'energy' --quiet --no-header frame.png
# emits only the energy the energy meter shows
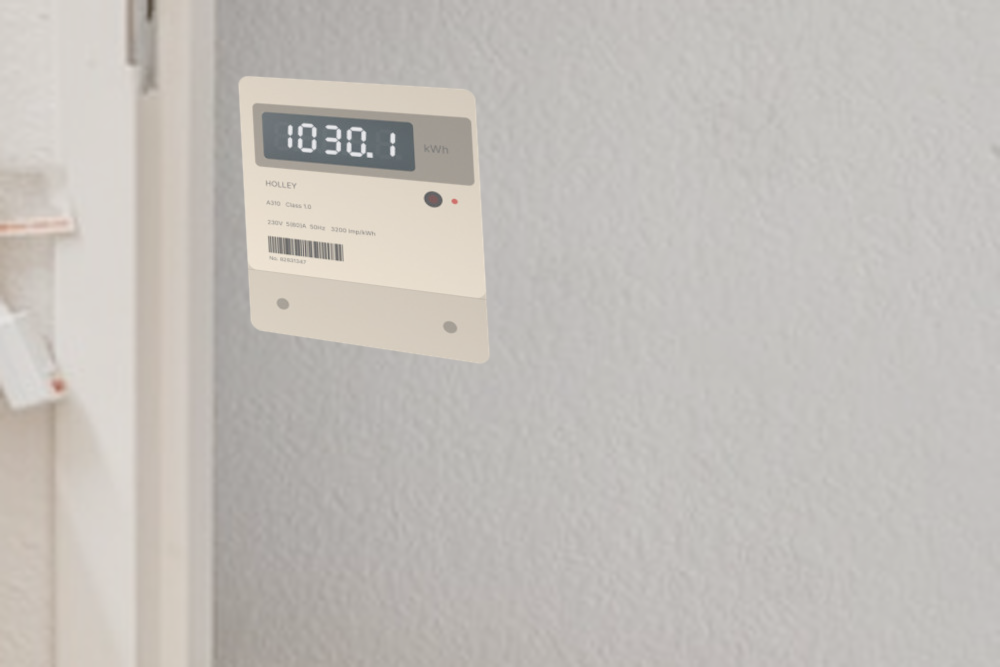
1030.1 kWh
